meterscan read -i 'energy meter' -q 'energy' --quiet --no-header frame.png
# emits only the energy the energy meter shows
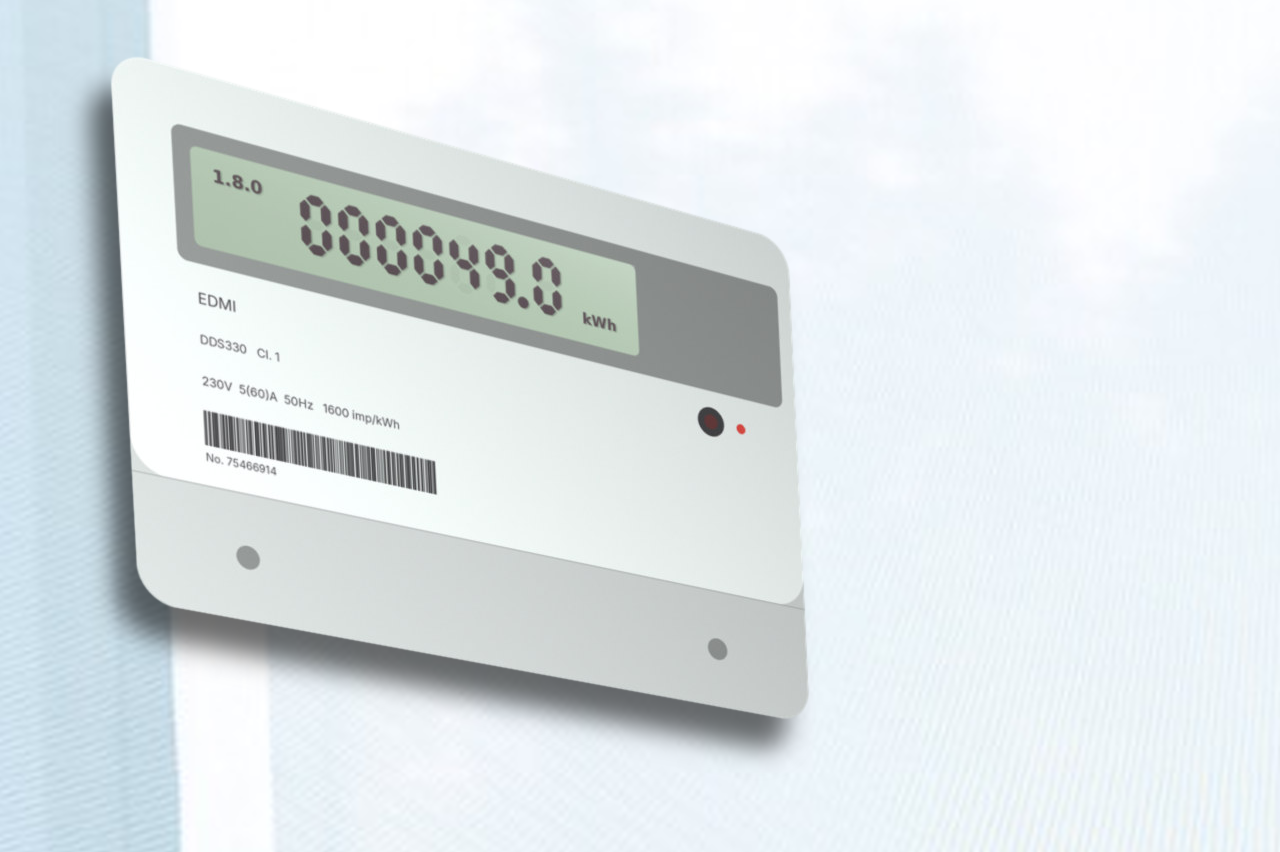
49.0 kWh
